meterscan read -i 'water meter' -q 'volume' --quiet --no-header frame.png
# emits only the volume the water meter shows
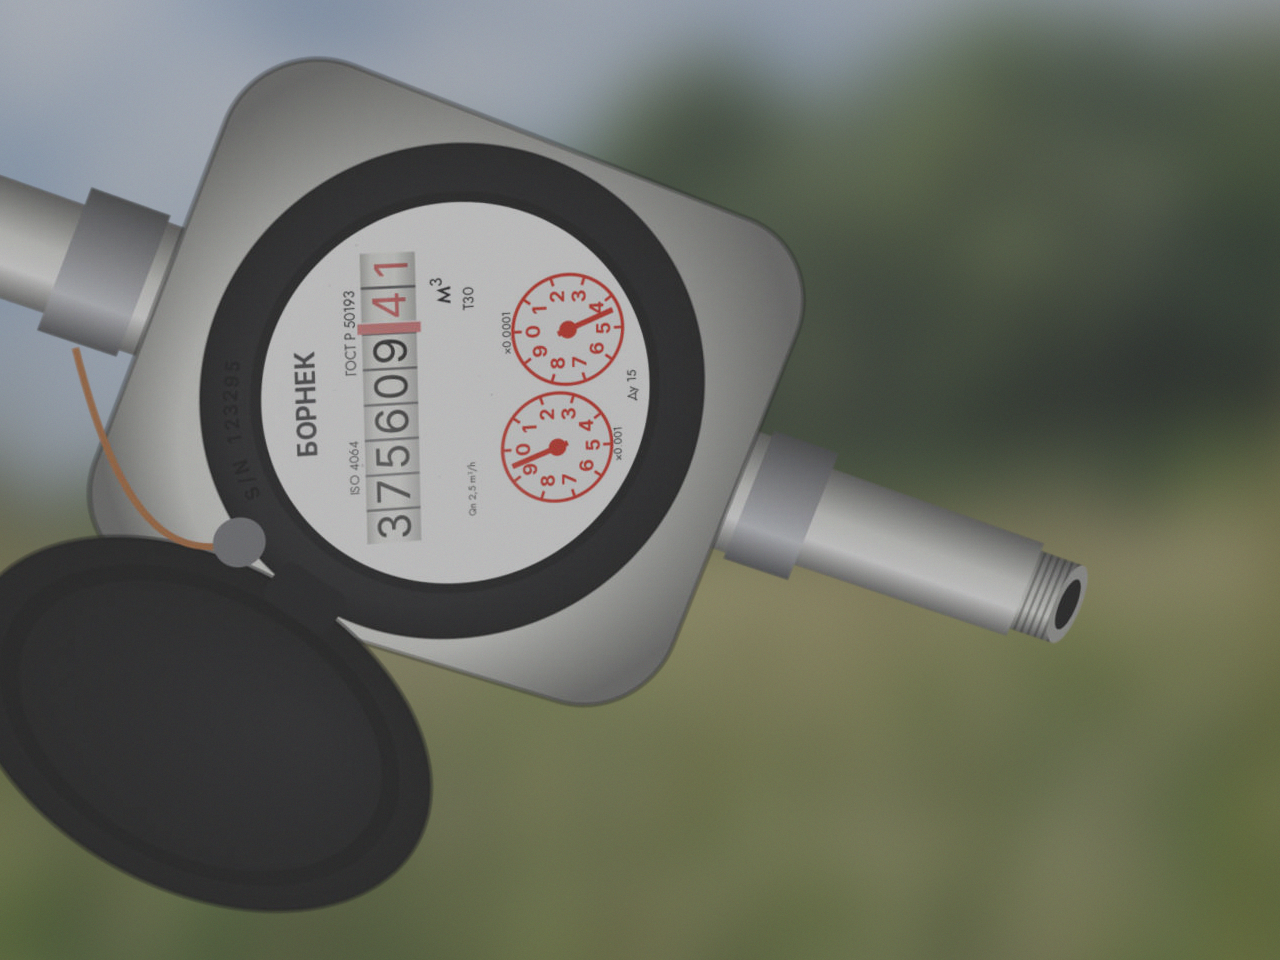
375609.4094 m³
